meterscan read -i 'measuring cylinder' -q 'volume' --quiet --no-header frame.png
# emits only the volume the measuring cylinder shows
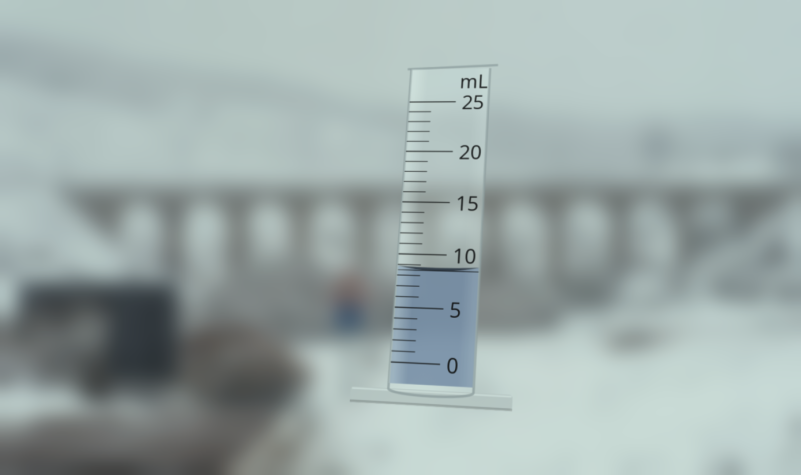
8.5 mL
